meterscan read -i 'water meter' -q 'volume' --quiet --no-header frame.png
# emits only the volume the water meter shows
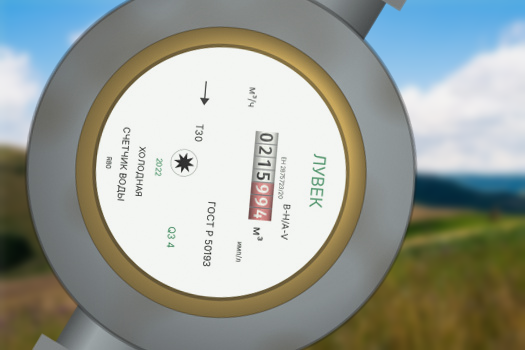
215.994 m³
